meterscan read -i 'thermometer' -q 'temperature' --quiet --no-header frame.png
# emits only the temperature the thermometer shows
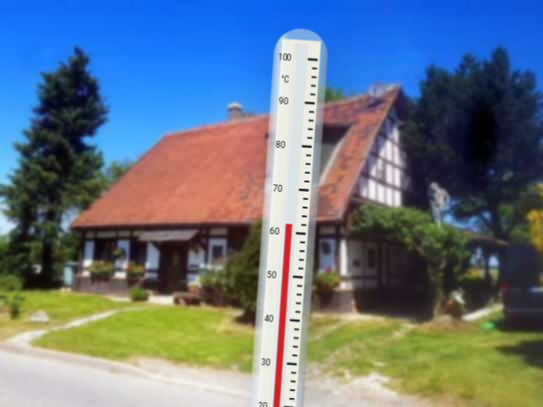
62 °C
